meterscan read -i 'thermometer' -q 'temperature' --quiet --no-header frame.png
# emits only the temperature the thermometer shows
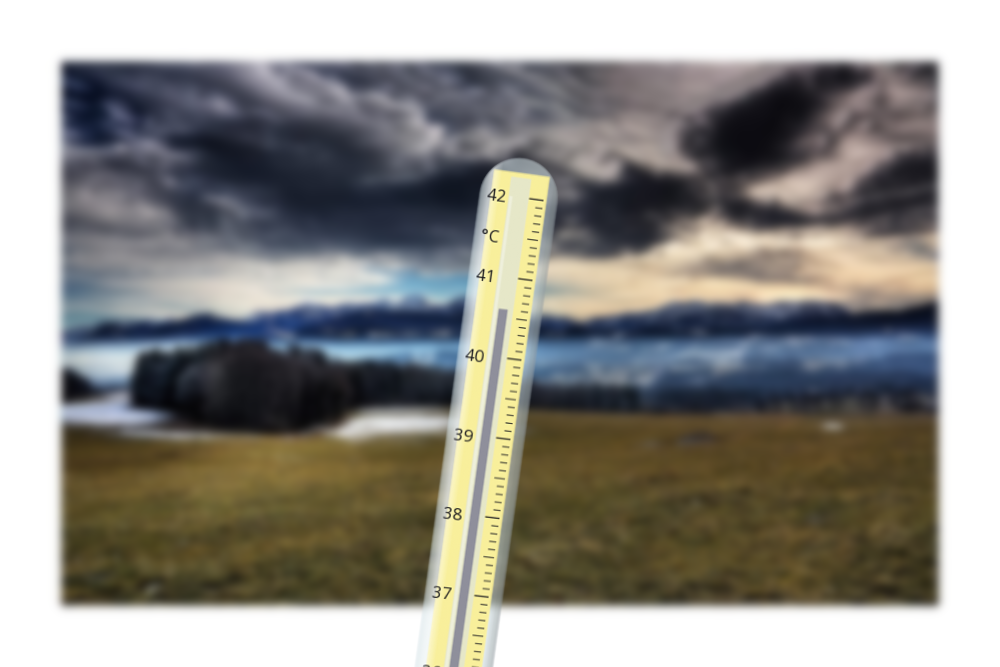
40.6 °C
